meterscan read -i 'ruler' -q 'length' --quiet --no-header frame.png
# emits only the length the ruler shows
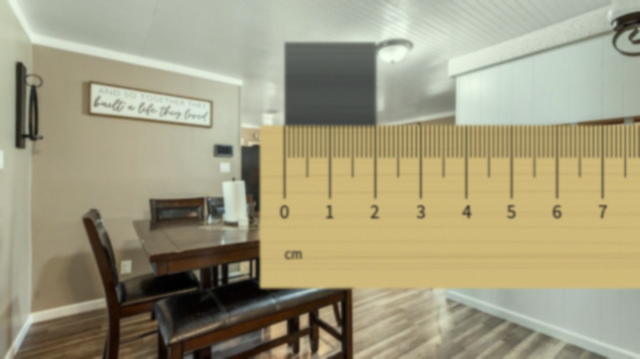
2 cm
